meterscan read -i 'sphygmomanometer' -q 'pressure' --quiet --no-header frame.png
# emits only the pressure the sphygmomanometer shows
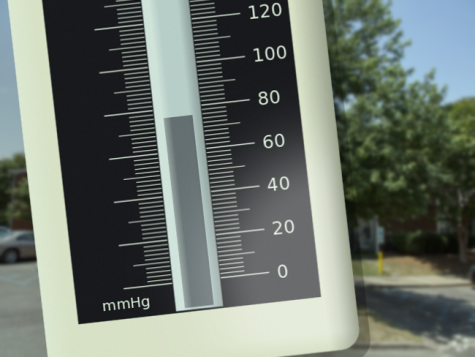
76 mmHg
